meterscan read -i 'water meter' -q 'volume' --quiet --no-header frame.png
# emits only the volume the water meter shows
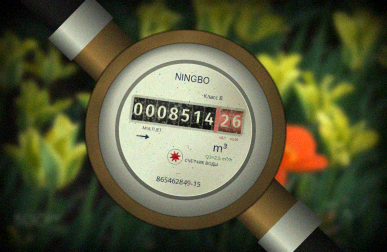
8514.26 m³
